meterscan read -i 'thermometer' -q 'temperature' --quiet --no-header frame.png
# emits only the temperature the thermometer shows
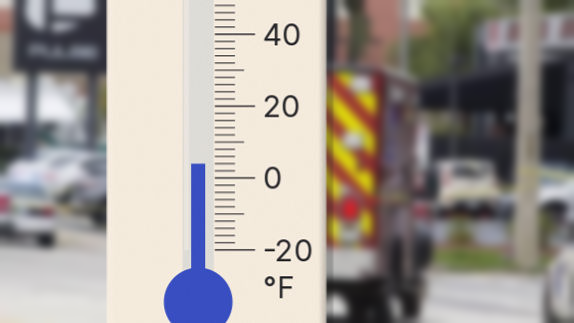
4 °F
